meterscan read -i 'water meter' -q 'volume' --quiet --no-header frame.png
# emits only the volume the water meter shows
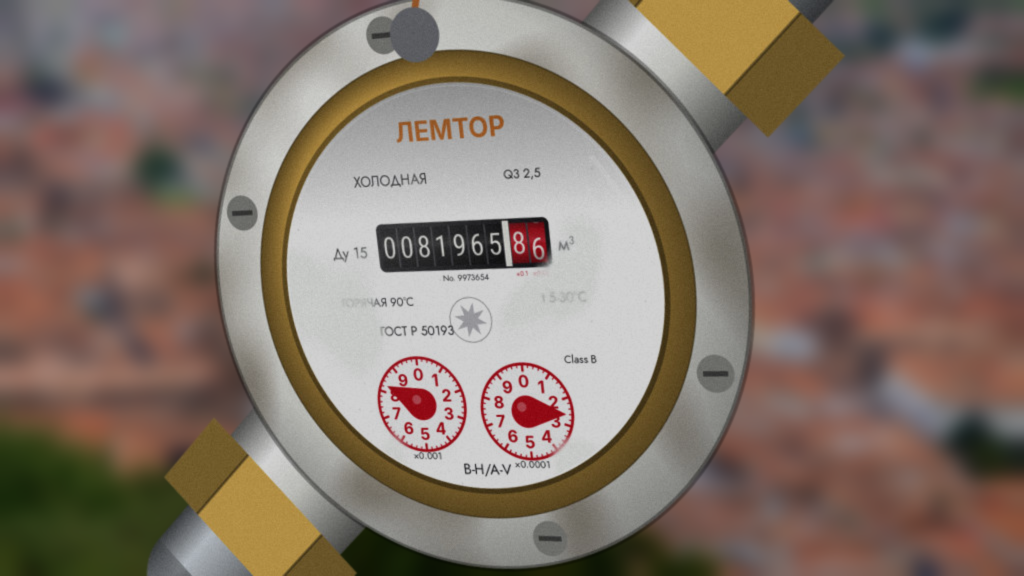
81965.8582 m³
